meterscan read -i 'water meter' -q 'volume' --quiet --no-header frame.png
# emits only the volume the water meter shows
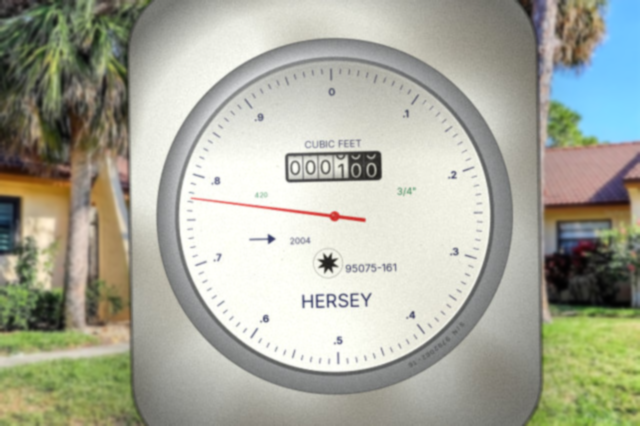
99.77 ft³
